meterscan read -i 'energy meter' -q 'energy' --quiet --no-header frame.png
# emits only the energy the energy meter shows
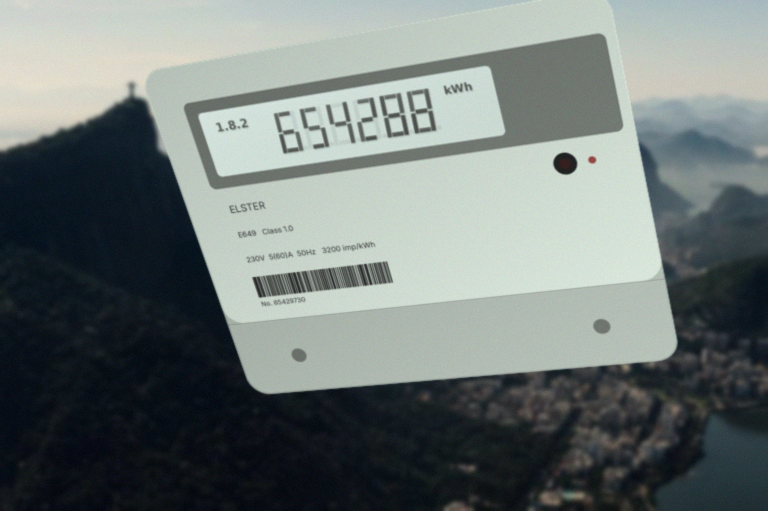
654288 kWh
